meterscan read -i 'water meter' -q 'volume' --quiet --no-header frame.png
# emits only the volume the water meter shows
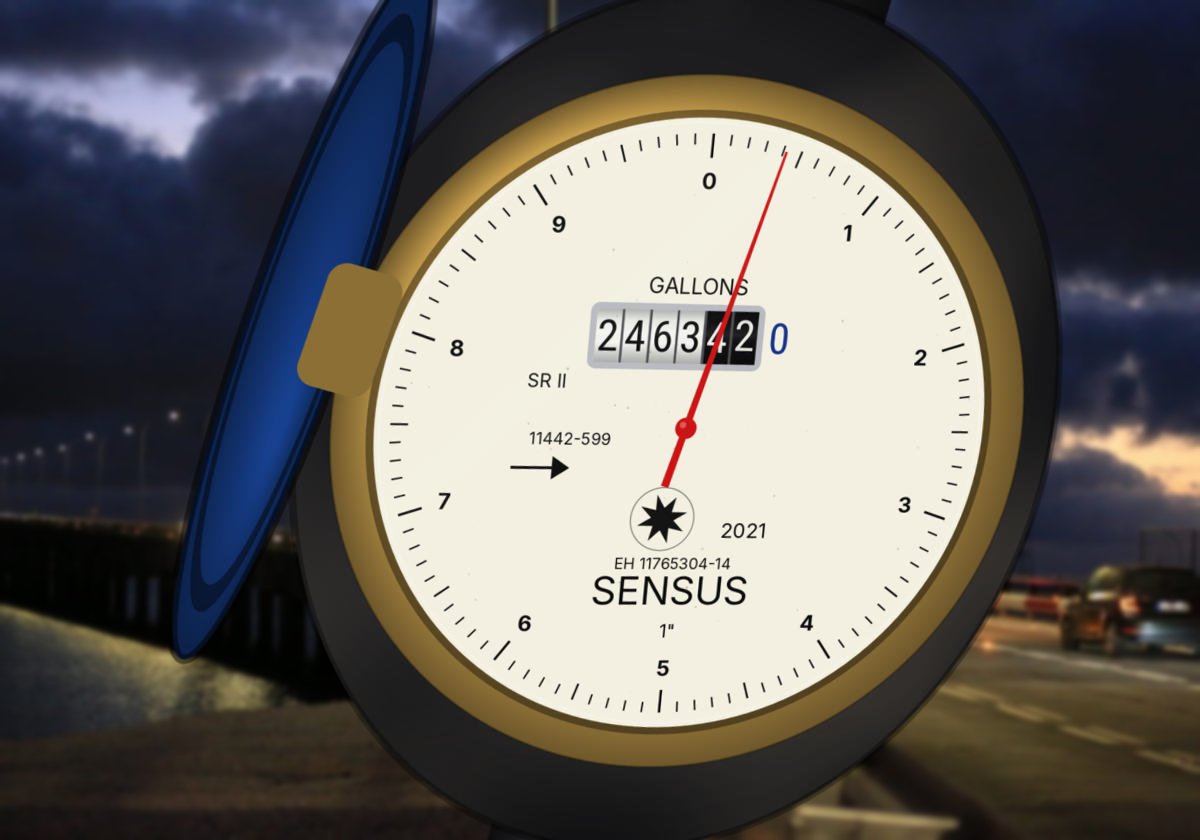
2463420.4 gal
